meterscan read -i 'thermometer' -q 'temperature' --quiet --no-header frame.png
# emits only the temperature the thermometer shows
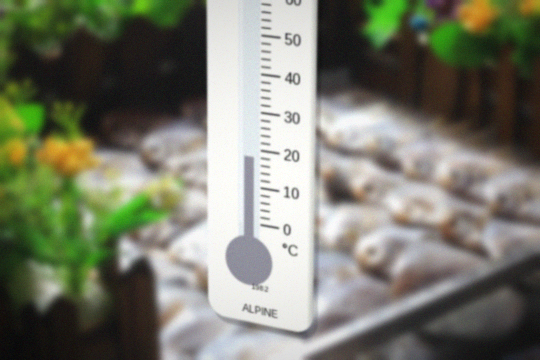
18 °C
